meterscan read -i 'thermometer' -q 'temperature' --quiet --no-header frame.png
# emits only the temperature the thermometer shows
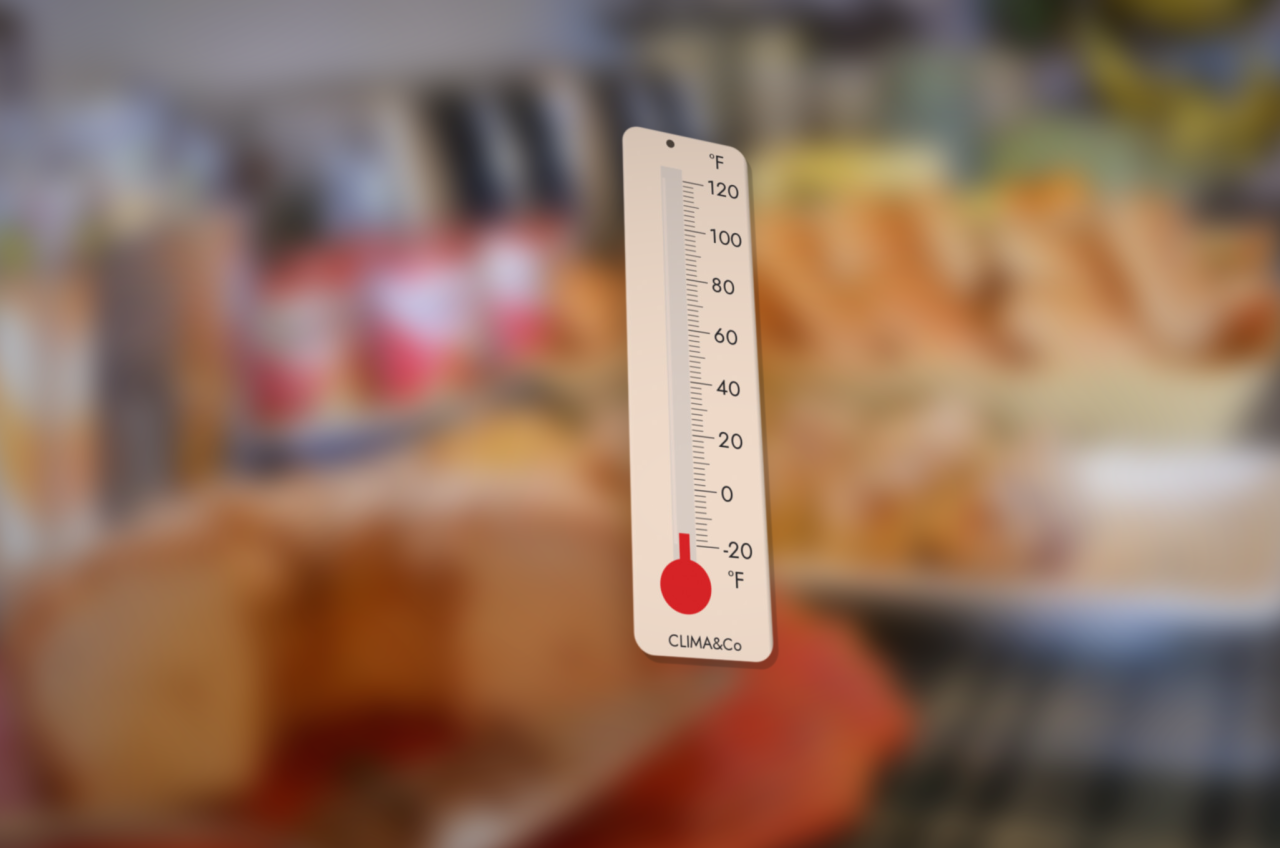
-16 °F
